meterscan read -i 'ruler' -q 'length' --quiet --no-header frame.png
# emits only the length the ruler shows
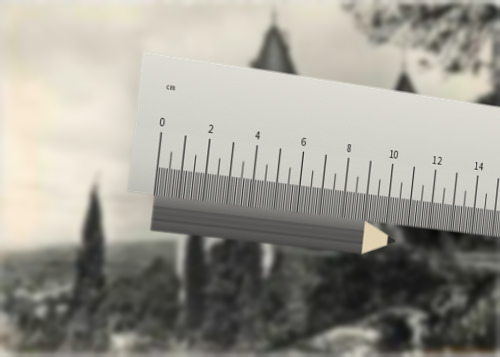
10.5 cm
